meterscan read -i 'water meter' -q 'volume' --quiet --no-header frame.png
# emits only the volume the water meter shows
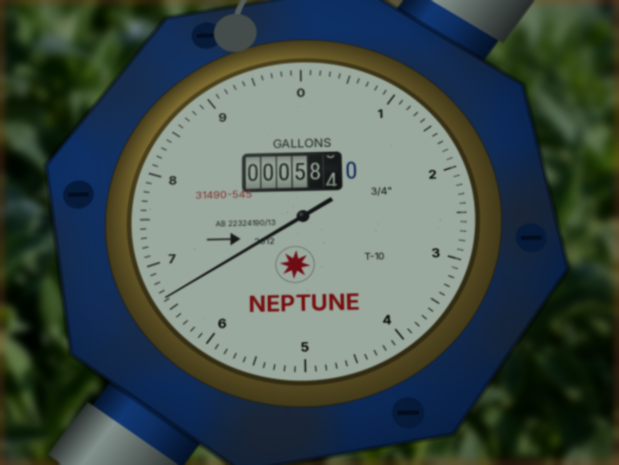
5836.6 gal
